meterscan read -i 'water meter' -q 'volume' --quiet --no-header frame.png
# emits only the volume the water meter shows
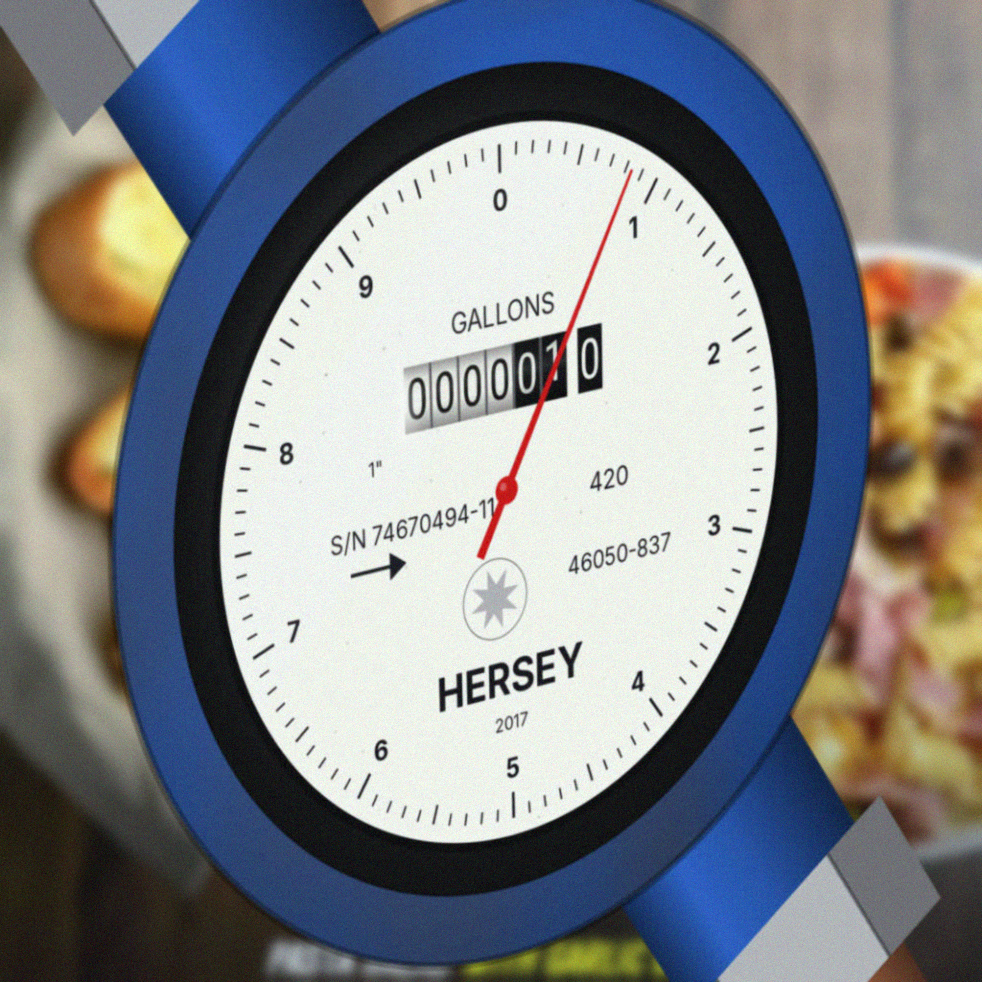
10.8 gal
